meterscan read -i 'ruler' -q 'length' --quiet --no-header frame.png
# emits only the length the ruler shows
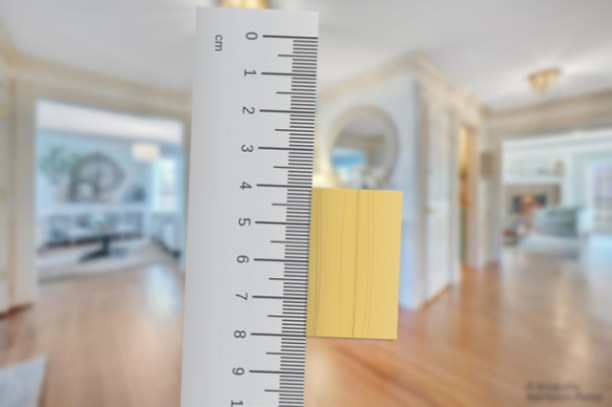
4 cm
